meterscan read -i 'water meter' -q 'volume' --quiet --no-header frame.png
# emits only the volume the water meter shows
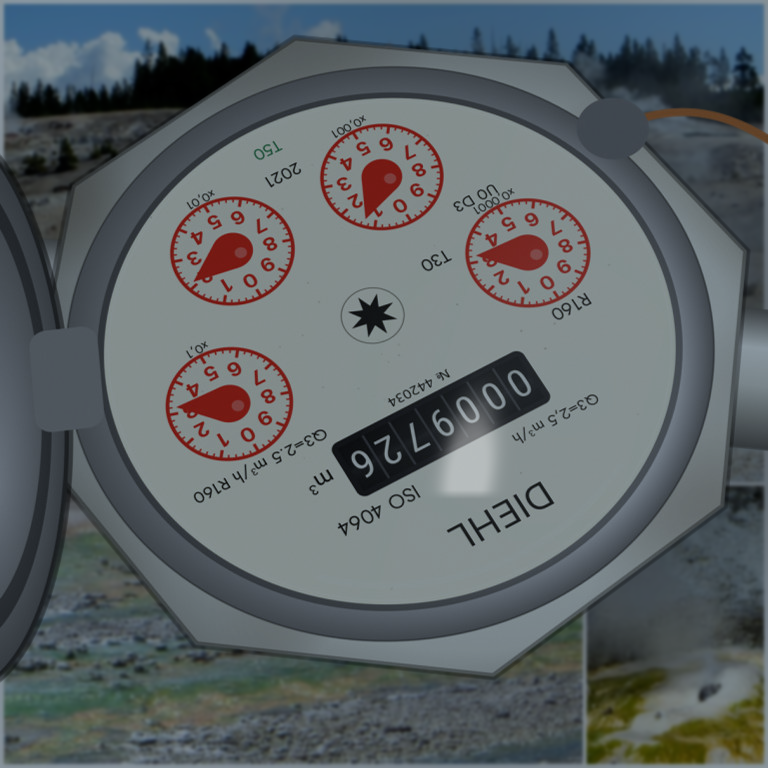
9726.3213 m³
